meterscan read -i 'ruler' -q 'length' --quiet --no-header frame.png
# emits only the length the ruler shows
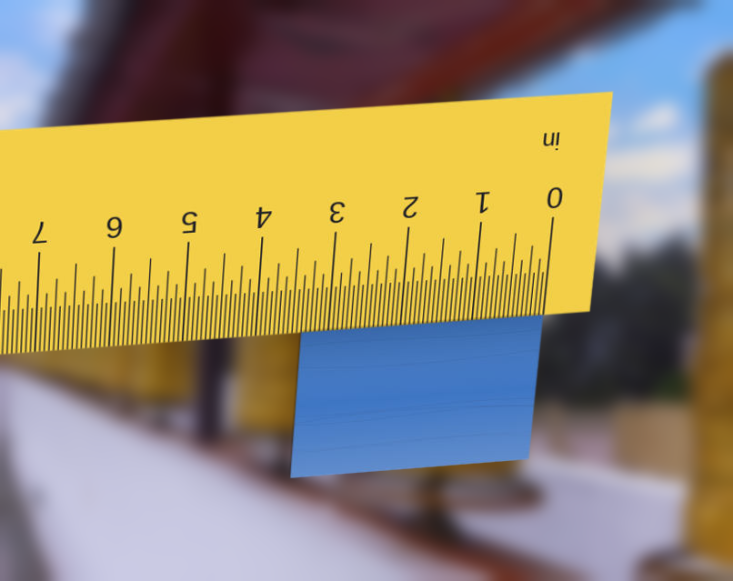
3.375 in
